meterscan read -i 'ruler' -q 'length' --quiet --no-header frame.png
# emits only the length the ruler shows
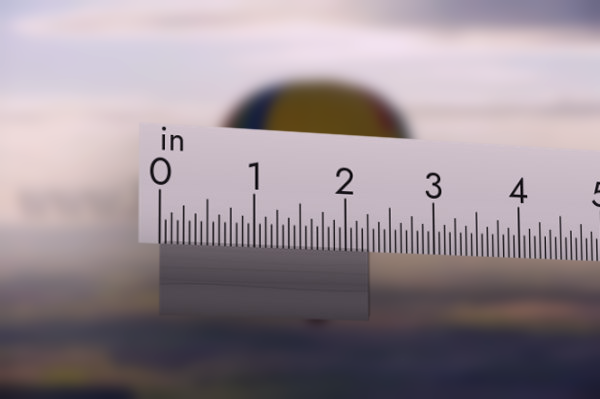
2.25 in
